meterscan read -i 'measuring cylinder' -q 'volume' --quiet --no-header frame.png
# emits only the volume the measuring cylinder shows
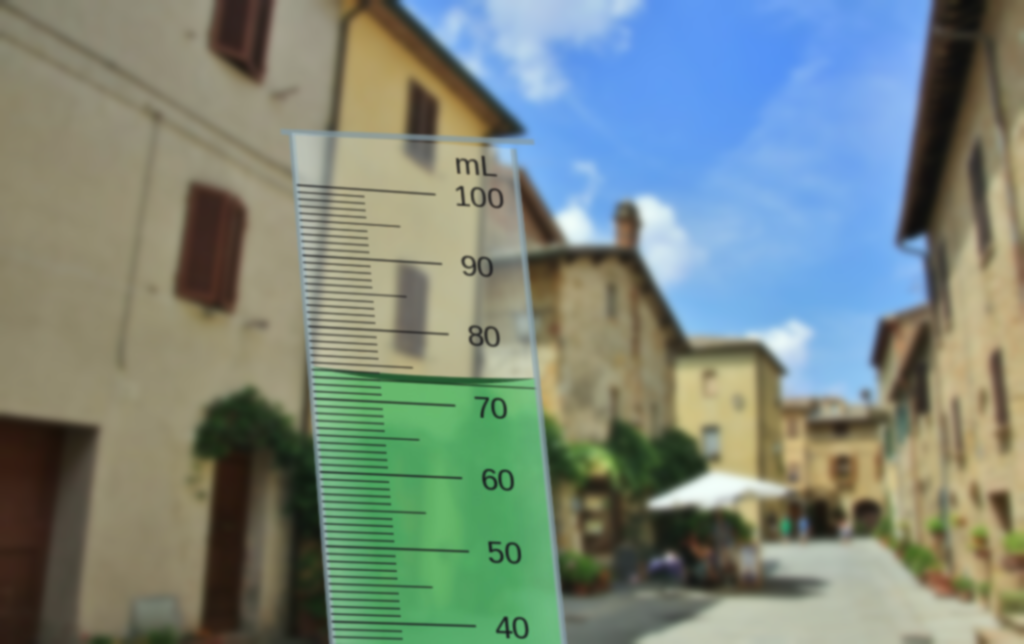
73 mL
